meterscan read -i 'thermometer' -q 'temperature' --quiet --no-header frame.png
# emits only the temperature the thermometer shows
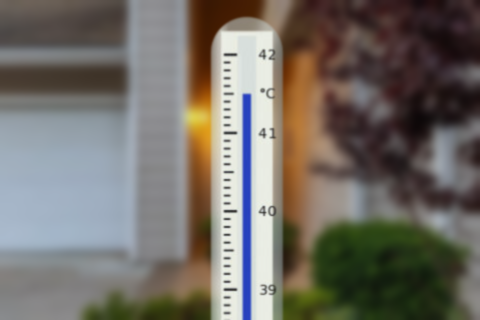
41.5 °C
